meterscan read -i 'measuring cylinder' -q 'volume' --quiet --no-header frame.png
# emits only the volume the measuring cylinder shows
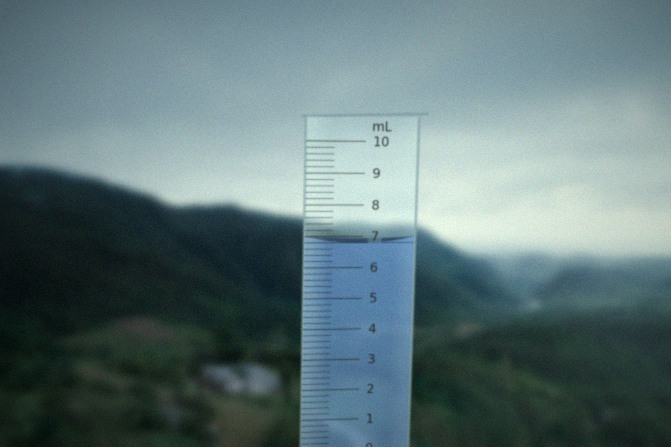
6.8 mL
